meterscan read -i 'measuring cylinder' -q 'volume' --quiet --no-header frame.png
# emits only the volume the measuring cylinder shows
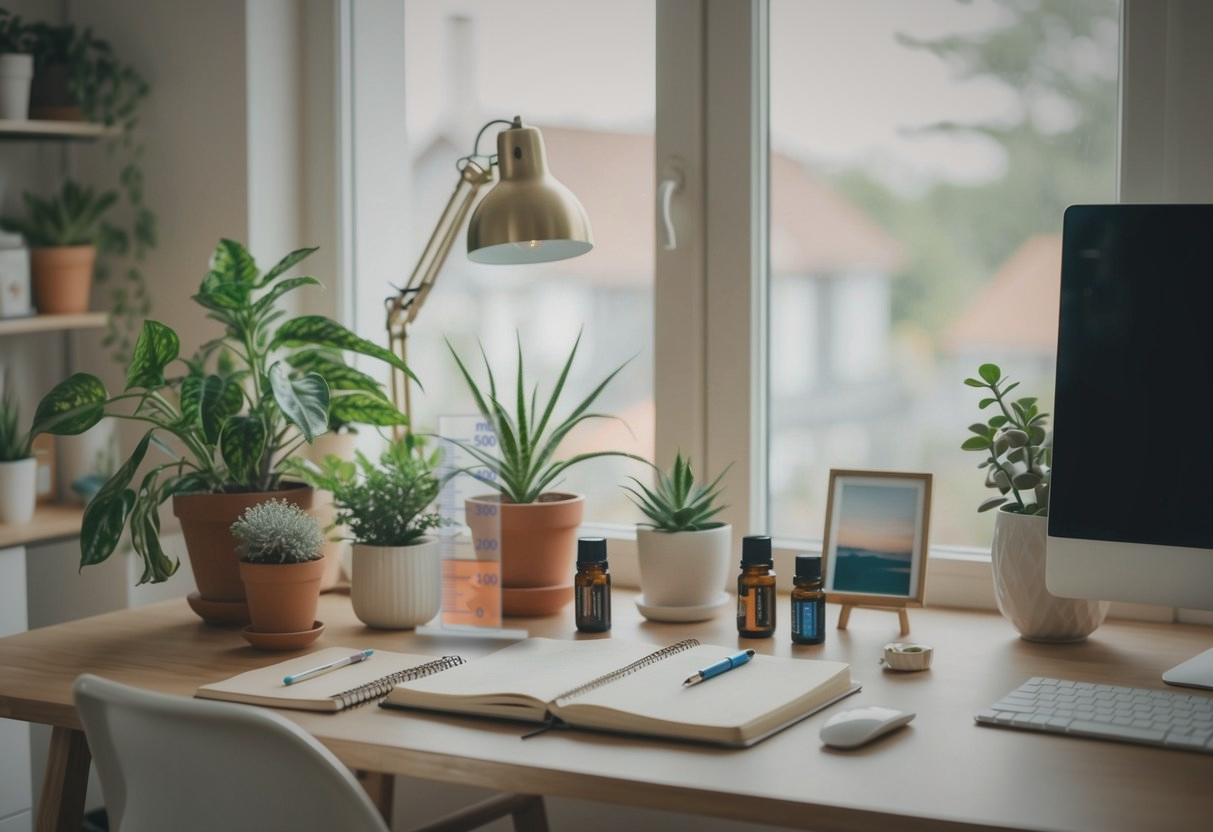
150 mL
